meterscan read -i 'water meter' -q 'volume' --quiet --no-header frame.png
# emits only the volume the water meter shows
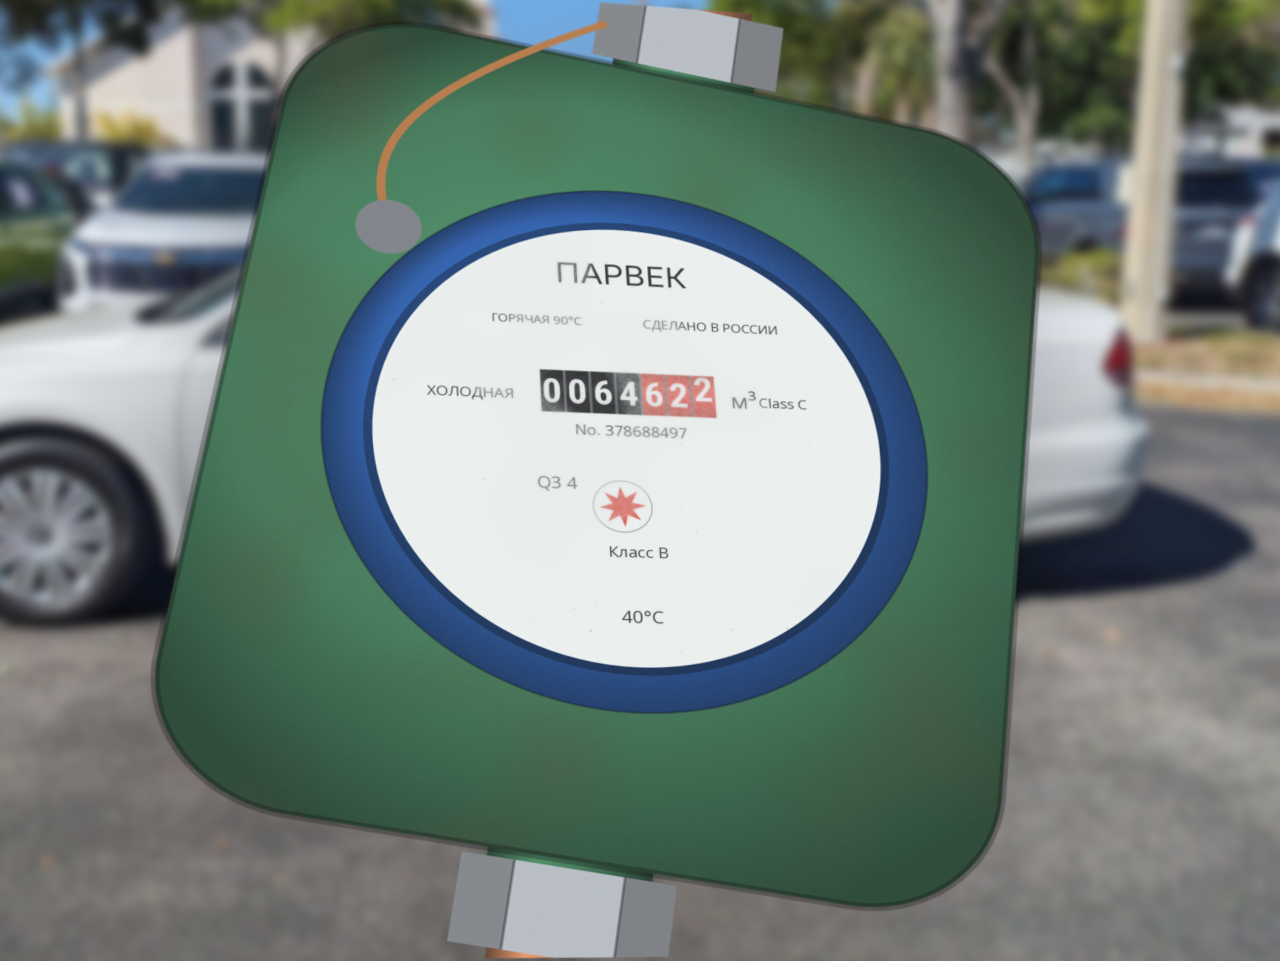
64.622 m³
